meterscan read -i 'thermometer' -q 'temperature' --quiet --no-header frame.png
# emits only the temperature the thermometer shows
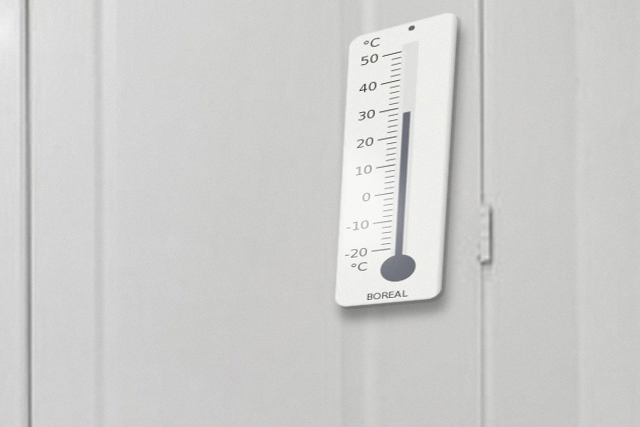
28 °C
